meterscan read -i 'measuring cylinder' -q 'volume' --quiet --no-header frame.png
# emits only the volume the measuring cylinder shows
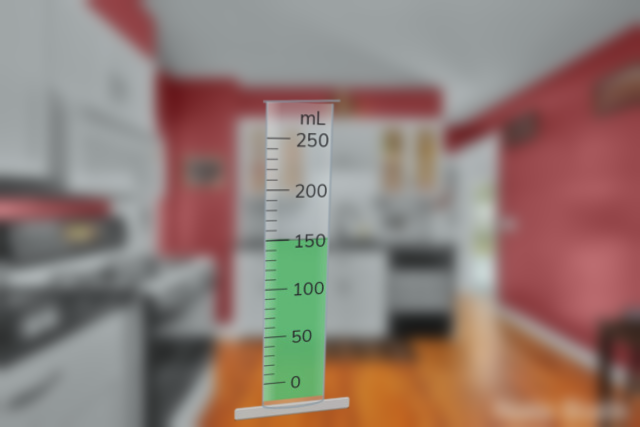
150 mL
